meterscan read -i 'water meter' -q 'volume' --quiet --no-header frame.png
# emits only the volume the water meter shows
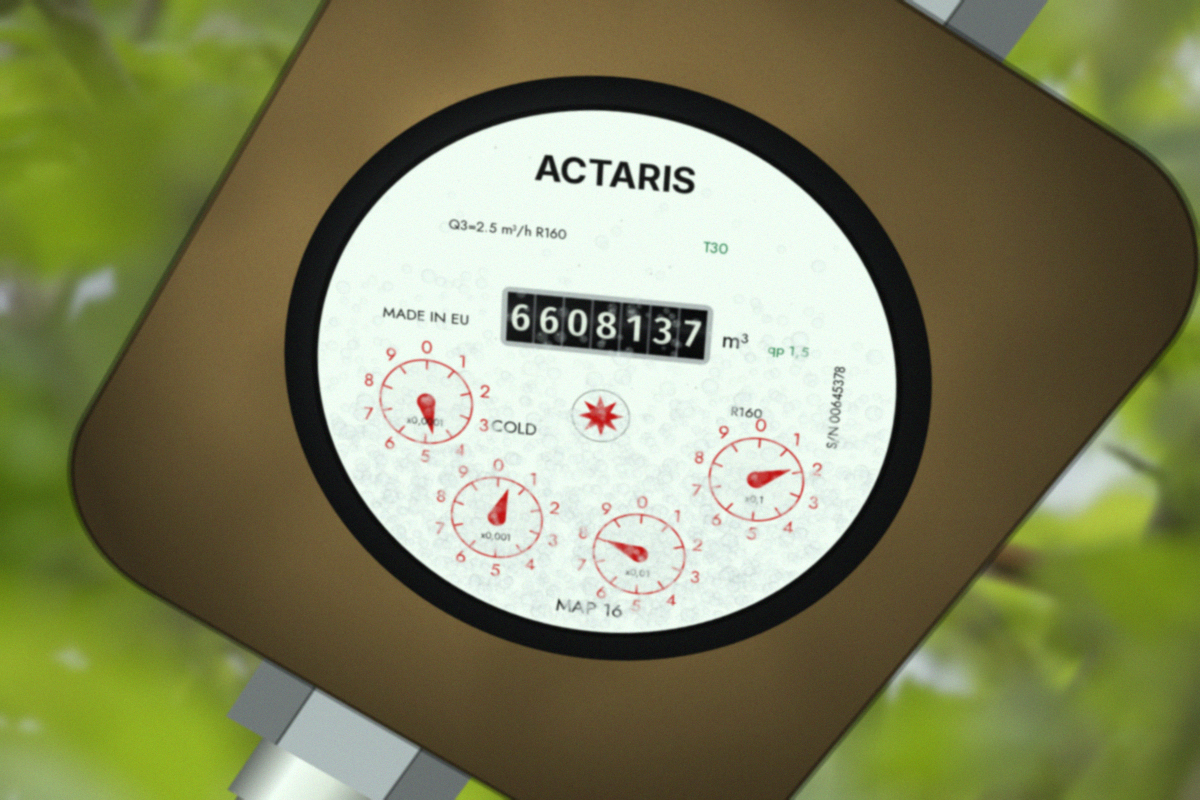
6608137.1804 m³
